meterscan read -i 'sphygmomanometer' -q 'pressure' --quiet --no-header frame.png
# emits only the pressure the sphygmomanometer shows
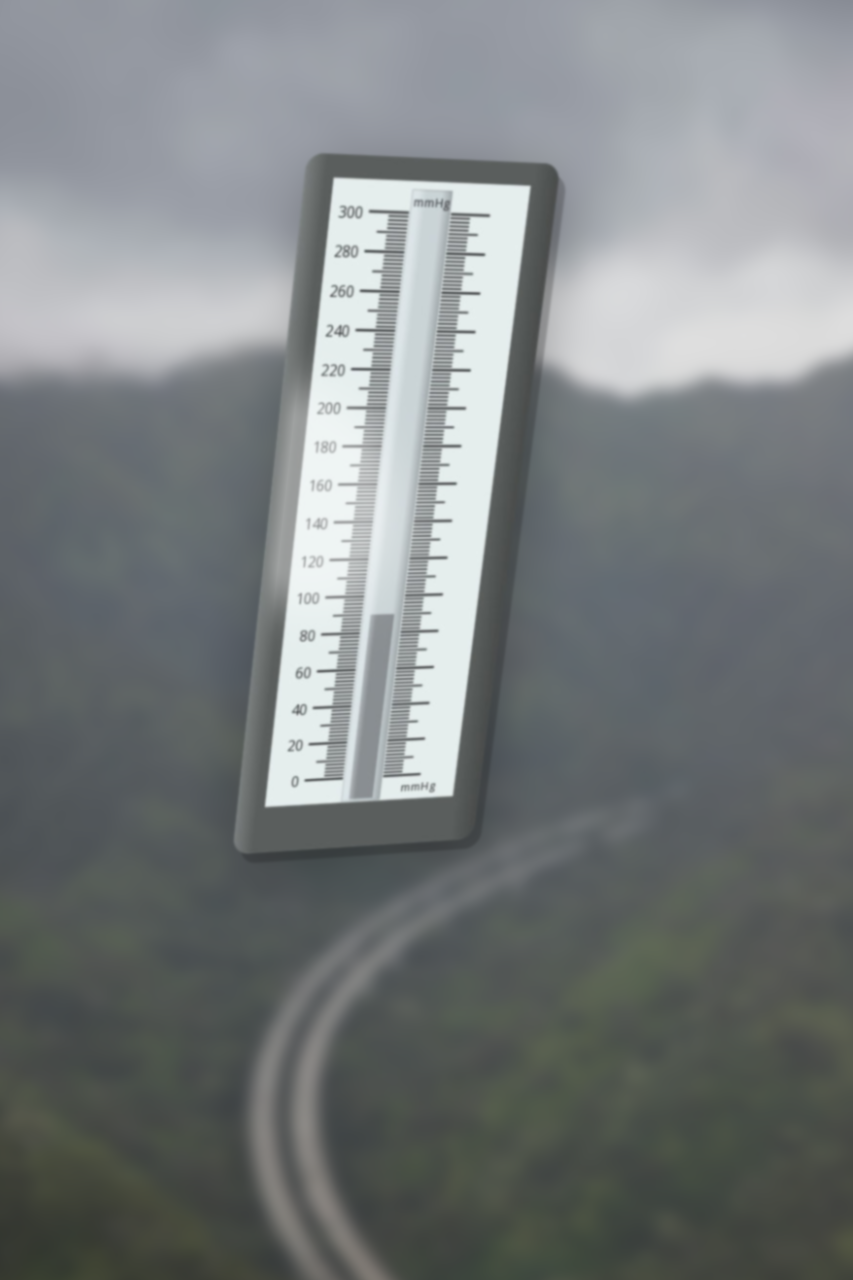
90 mmHg
